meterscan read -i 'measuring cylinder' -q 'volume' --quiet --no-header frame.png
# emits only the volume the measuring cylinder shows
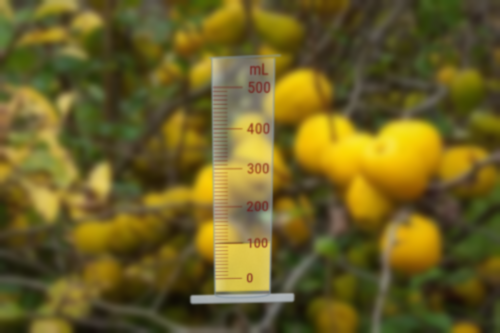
100 mL
